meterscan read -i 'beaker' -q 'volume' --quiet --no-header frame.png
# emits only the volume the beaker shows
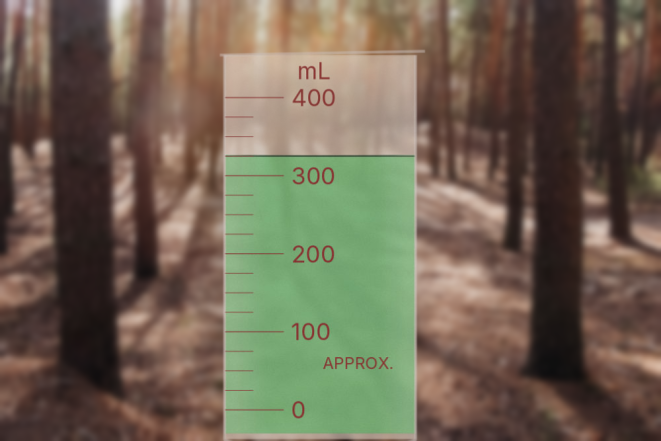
325 mL
